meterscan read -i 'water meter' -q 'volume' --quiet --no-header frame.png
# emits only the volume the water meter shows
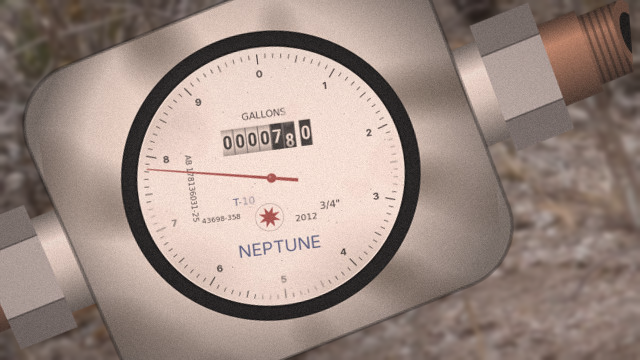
777.8 gal
